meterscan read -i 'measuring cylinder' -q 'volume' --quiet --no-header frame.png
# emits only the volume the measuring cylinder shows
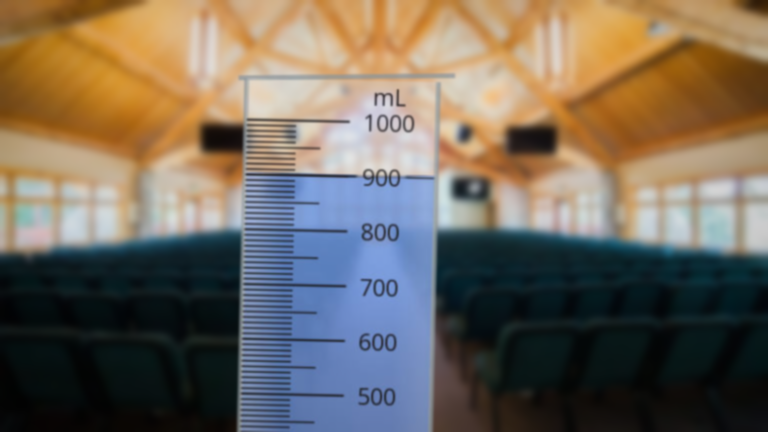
900 mL
